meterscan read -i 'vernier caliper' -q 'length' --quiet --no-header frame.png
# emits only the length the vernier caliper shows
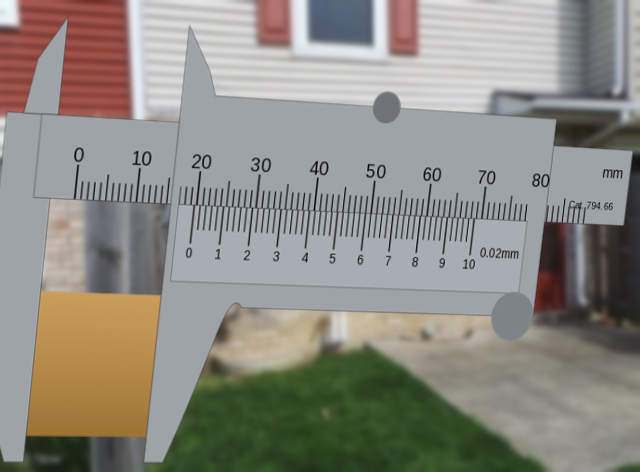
19.6 mm
